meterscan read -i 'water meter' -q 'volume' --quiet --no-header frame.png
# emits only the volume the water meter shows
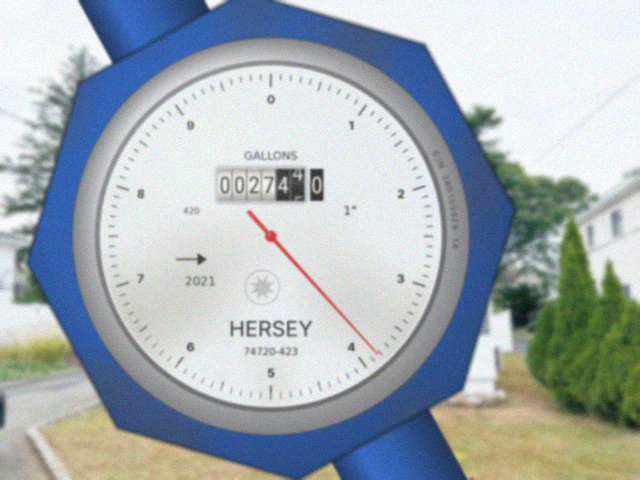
27443.8 gal
